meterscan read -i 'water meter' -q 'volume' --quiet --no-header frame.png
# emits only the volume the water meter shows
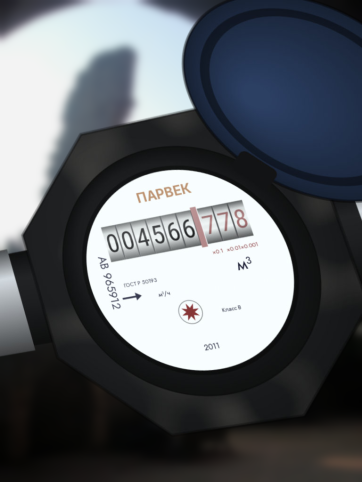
4566.778 m³
